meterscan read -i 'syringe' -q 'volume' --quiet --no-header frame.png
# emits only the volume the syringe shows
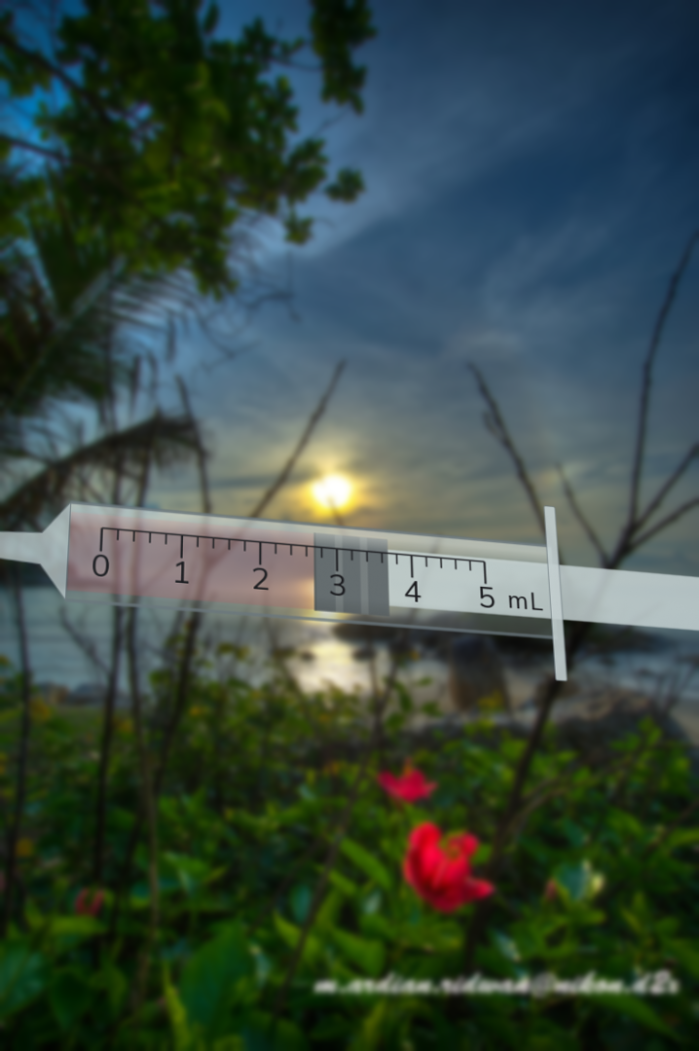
2.7 mL
